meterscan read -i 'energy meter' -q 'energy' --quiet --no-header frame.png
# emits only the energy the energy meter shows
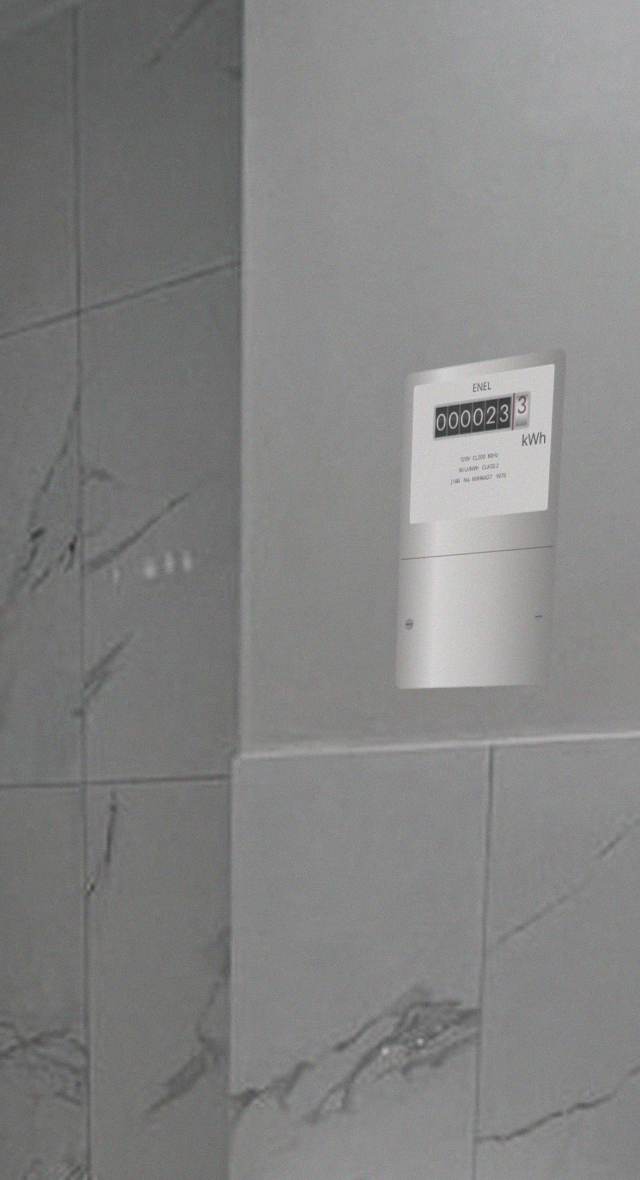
23.3 kWh
